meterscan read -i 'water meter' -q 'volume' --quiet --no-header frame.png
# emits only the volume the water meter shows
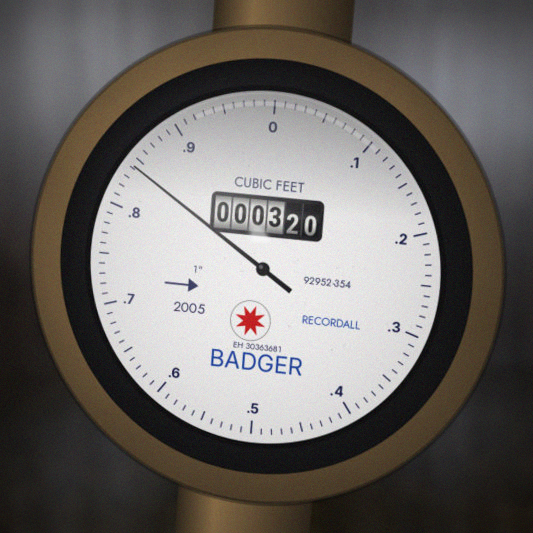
319.84 ft³
